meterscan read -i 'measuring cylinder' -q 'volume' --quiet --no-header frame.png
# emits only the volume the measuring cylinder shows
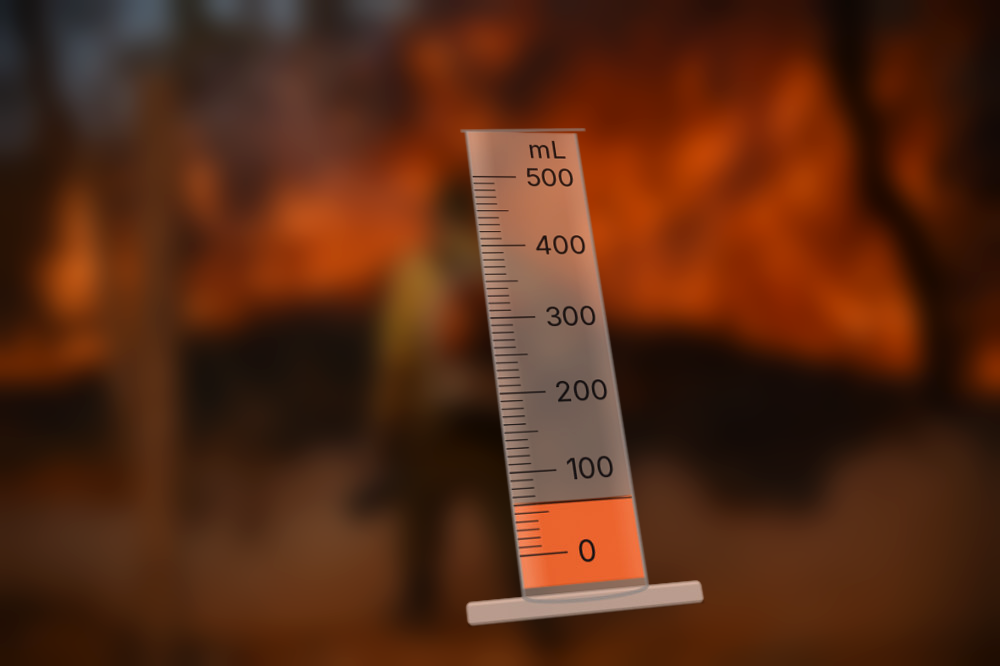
60 mL
